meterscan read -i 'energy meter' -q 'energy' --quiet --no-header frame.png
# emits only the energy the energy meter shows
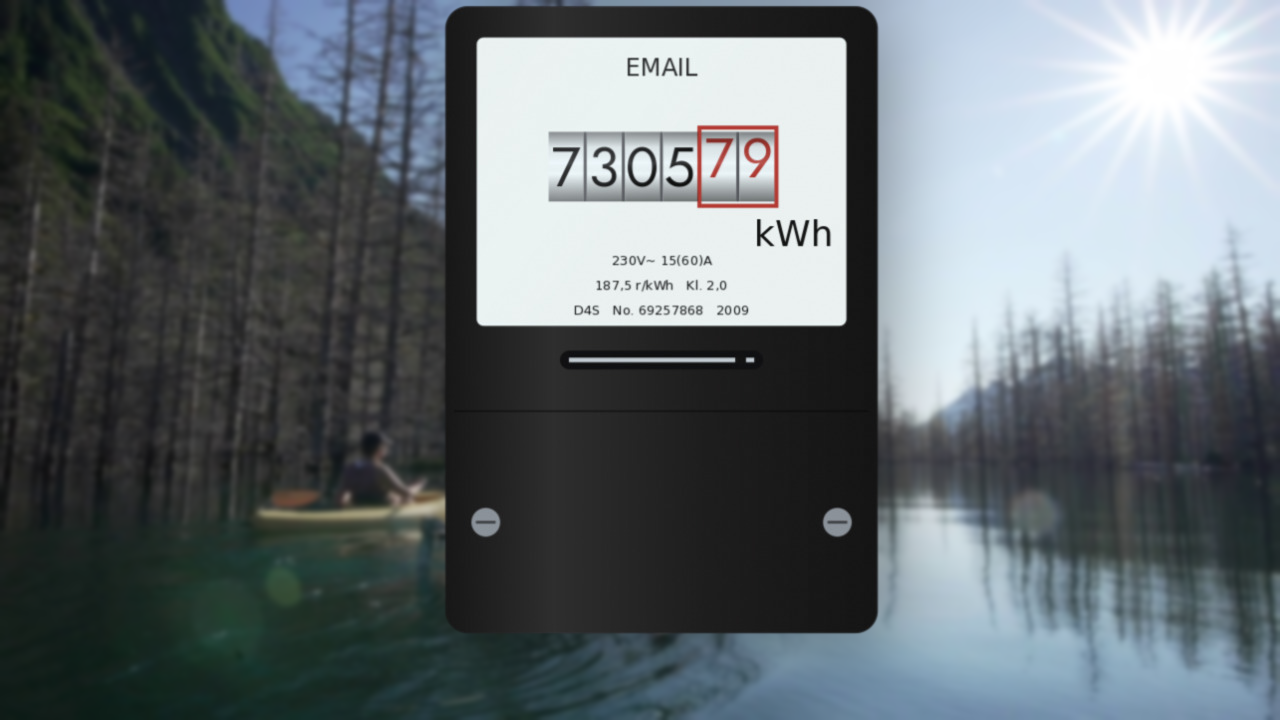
7305.79 kWh
